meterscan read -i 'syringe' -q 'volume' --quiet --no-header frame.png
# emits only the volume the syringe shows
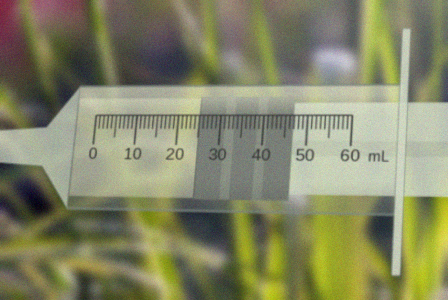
25 mL
